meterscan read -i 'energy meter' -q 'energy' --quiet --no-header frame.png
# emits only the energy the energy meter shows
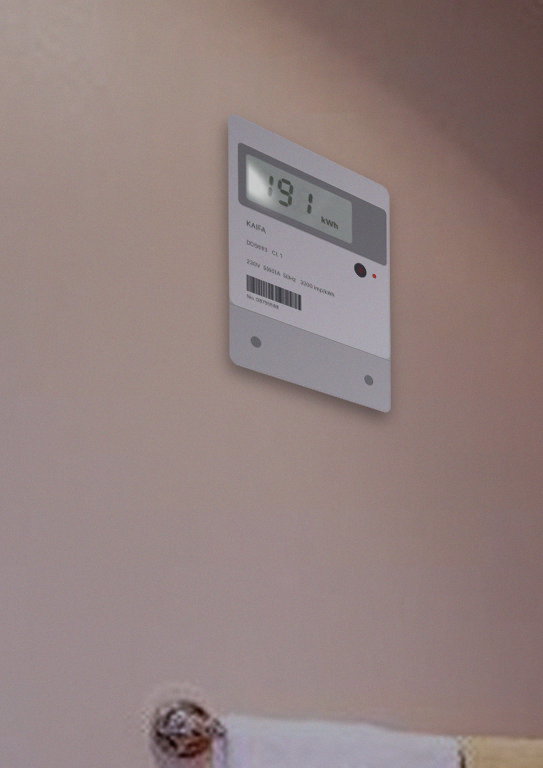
191 kWh
